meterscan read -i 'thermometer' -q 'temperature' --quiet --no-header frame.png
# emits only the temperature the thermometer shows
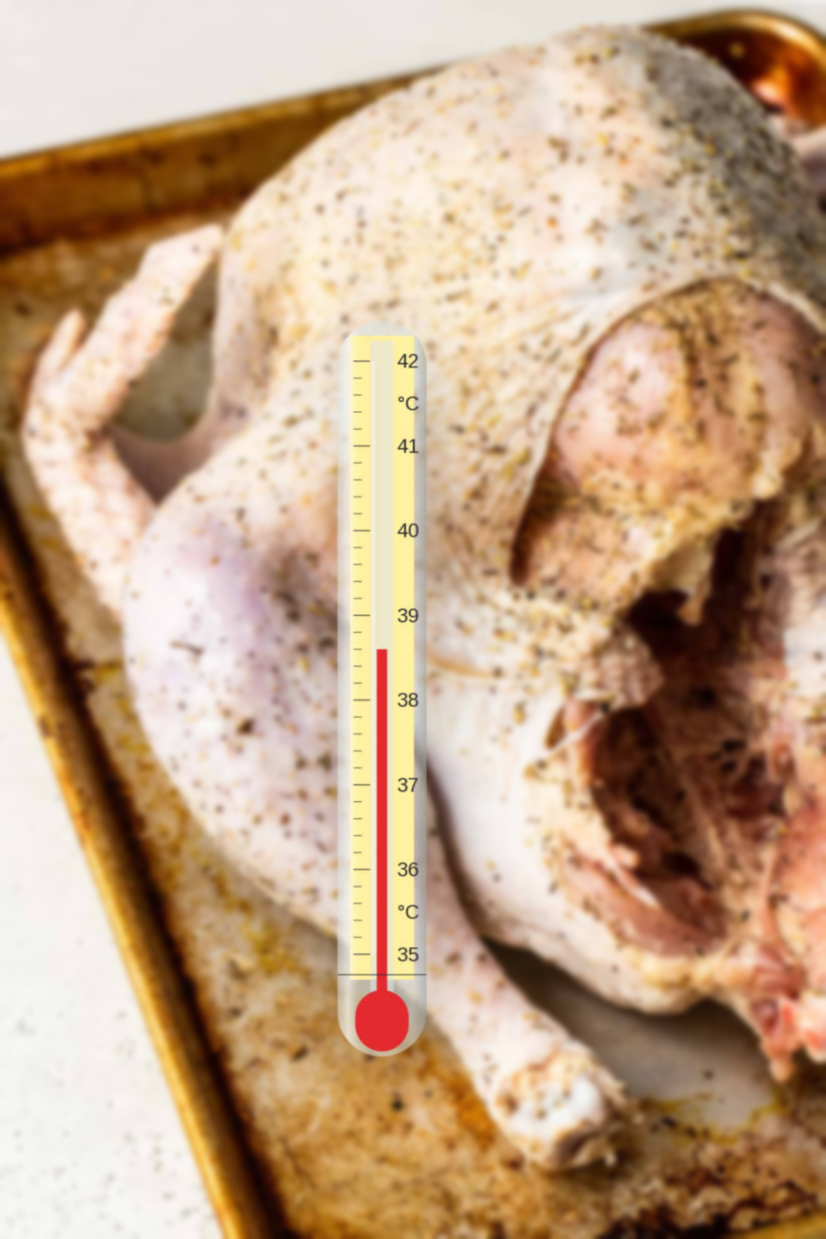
38.6 °C
